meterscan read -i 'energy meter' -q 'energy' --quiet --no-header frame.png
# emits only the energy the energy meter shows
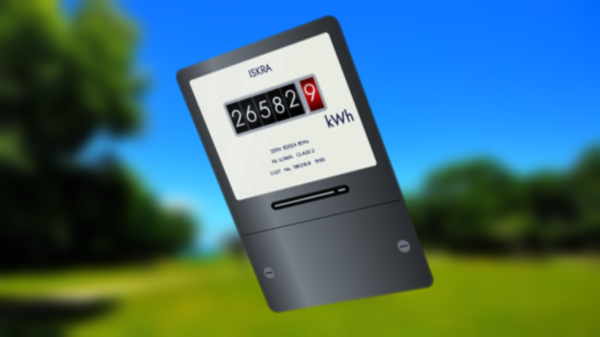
26582.9 kWh
